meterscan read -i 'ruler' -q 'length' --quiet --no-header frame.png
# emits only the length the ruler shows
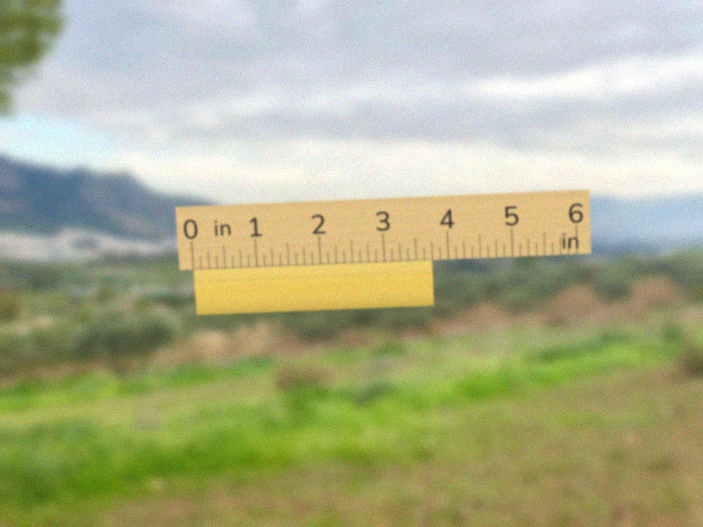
3.75 in
